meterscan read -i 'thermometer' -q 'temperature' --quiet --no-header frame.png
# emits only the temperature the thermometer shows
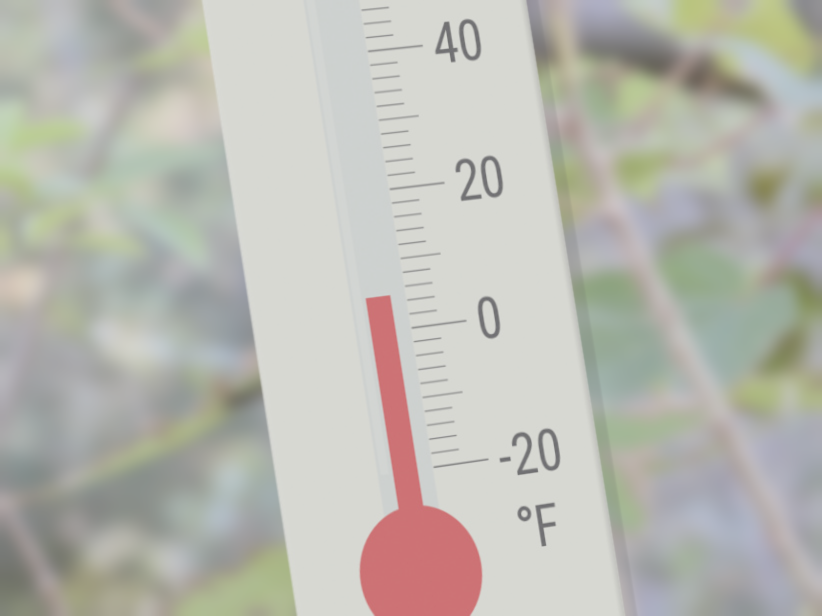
5 °F
